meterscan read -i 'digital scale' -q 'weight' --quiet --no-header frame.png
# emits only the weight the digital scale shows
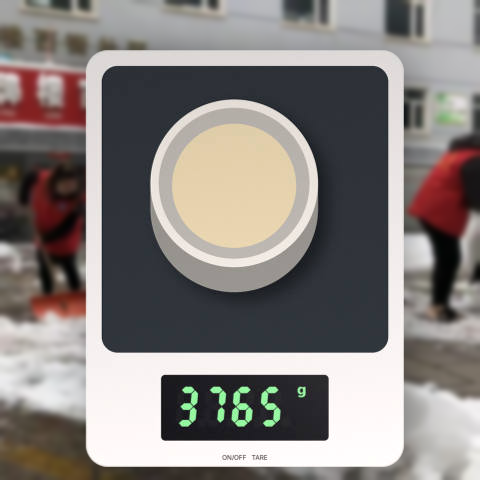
3765 g
